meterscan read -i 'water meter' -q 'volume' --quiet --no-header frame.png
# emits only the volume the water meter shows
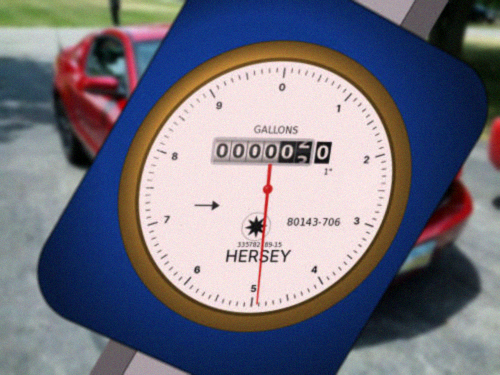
24.9 gal
